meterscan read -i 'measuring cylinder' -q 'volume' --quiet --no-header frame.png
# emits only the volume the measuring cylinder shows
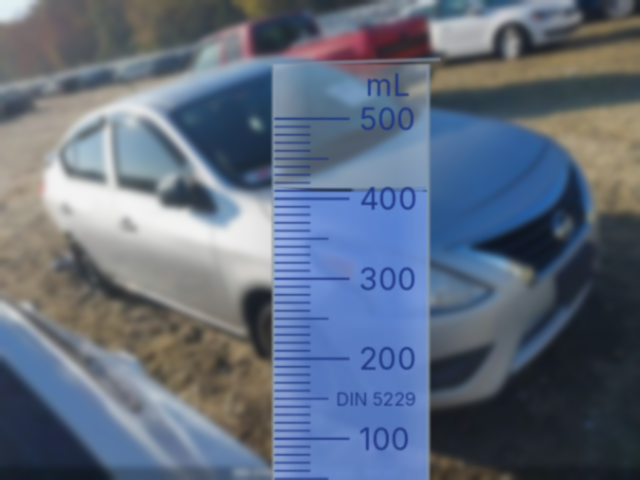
410 mL
